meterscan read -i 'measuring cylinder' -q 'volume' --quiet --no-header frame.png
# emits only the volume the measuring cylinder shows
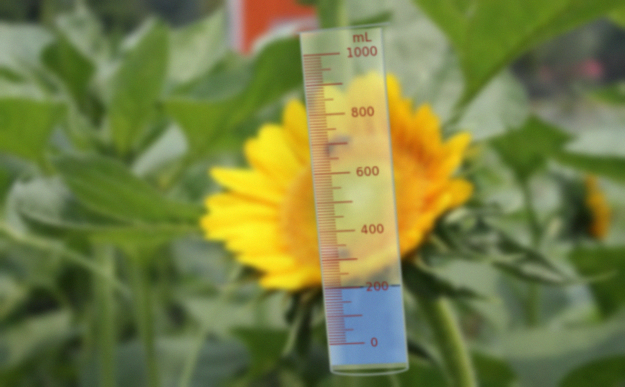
200 mL
